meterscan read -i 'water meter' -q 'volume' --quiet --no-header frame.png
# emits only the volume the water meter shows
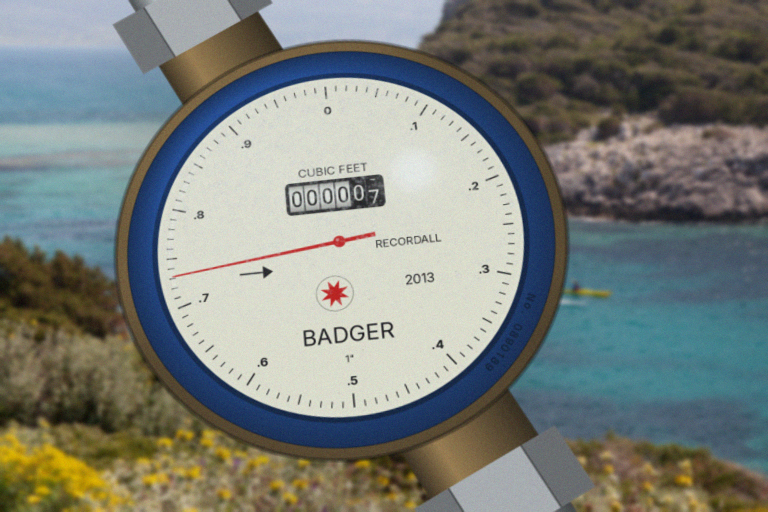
6.73 ft³
